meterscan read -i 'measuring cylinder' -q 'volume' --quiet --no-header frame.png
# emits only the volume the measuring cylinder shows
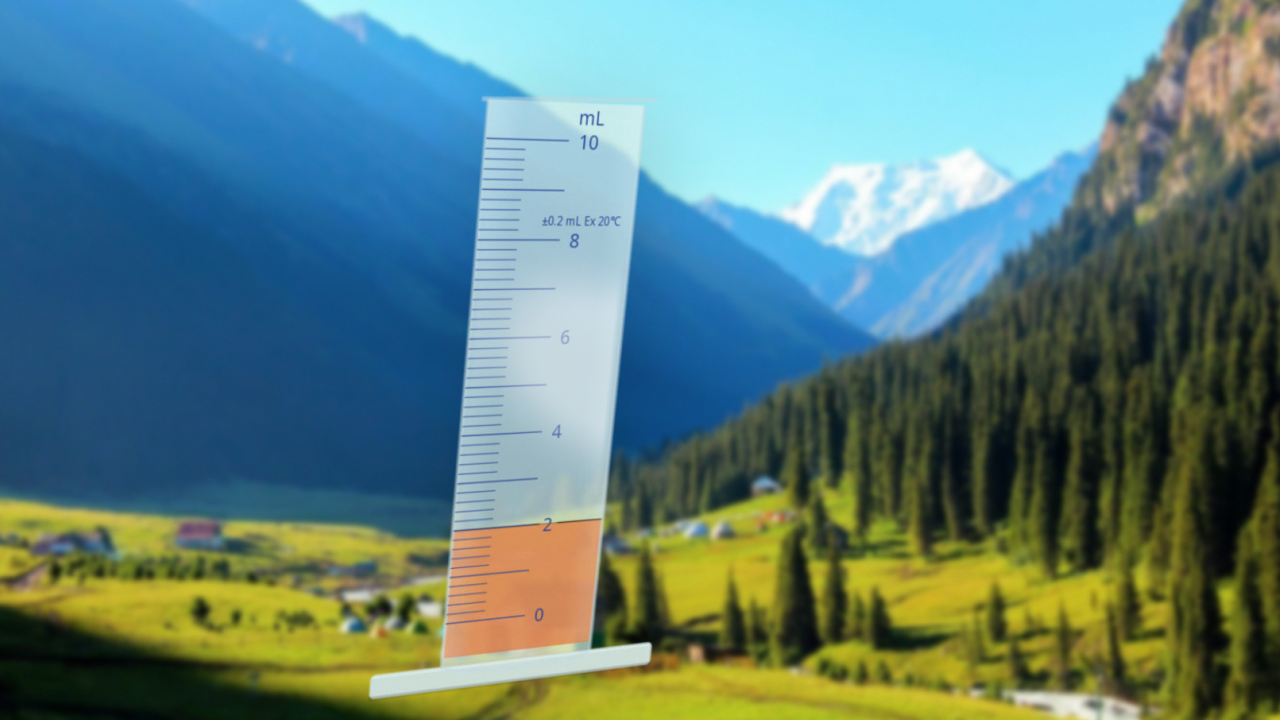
2 mL
